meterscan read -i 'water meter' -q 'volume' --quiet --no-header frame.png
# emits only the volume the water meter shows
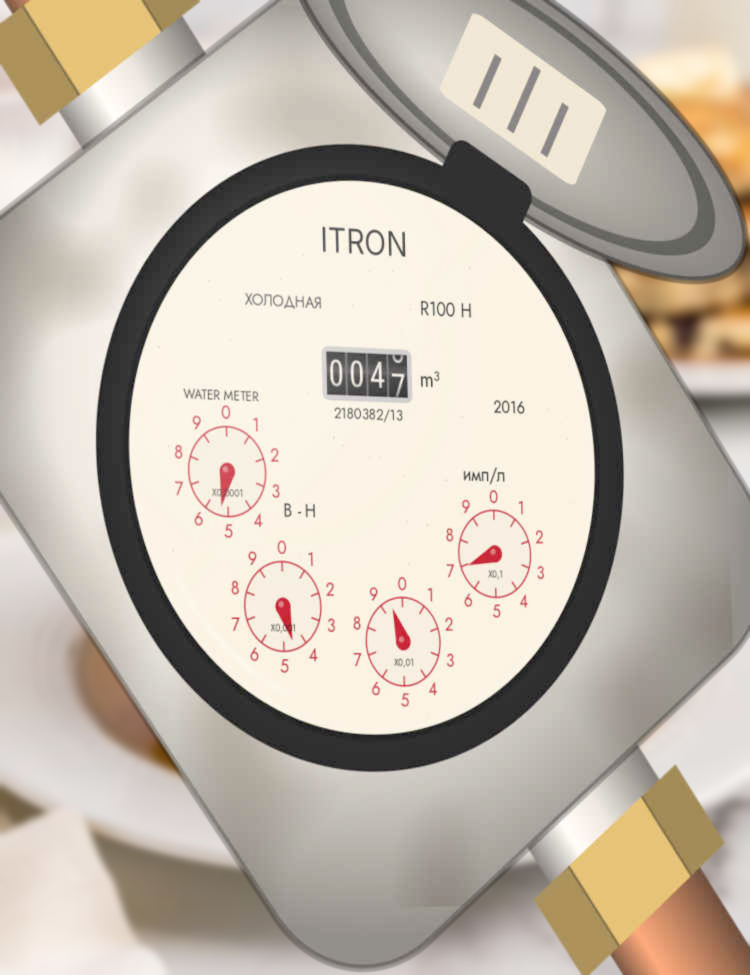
46.6945 m³
